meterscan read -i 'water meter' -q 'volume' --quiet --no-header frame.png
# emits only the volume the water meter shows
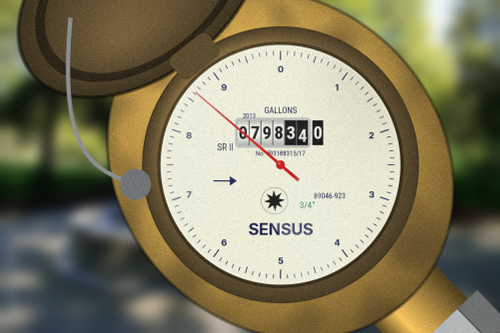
798338.6 gal
